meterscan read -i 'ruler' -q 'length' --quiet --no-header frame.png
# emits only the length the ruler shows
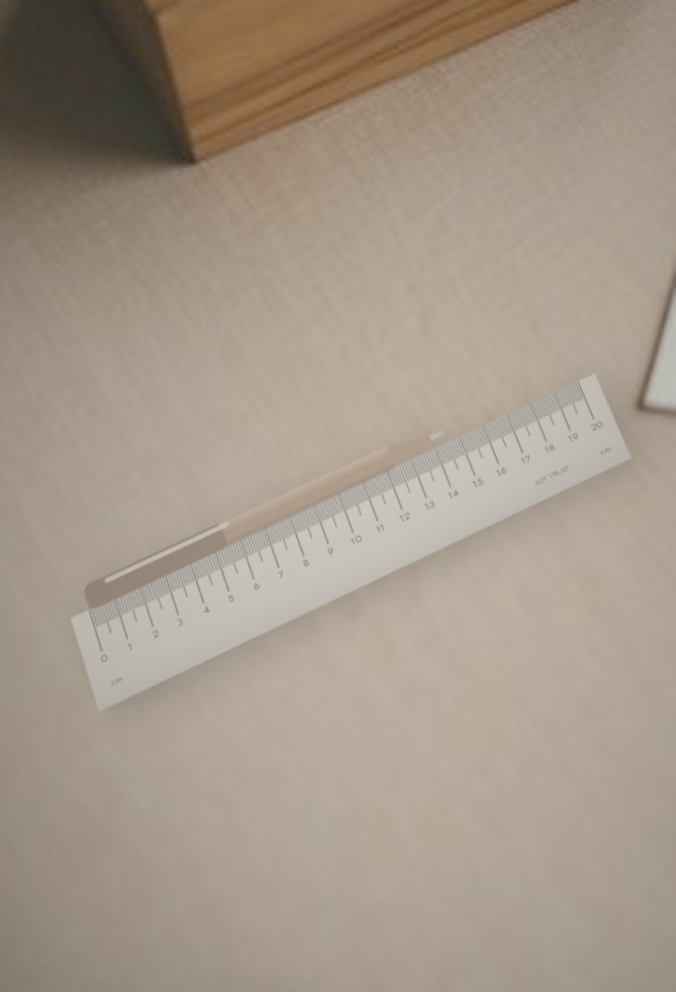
14.5 cm
